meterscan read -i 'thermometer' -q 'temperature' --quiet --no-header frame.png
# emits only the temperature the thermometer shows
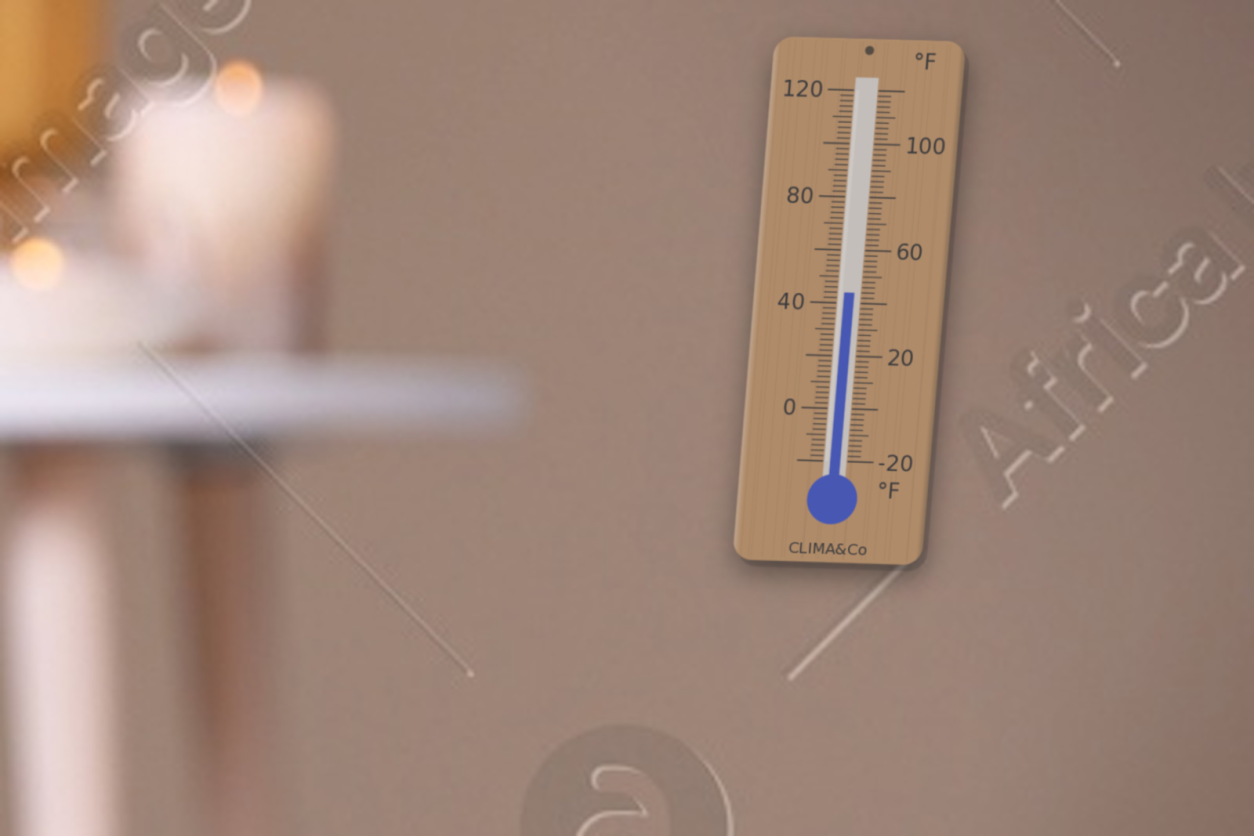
44 °F
